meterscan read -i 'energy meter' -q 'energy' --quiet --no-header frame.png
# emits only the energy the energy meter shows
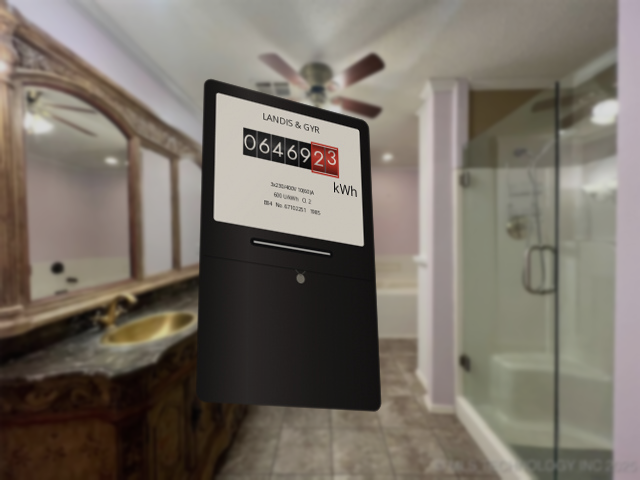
6469.23 kWh
